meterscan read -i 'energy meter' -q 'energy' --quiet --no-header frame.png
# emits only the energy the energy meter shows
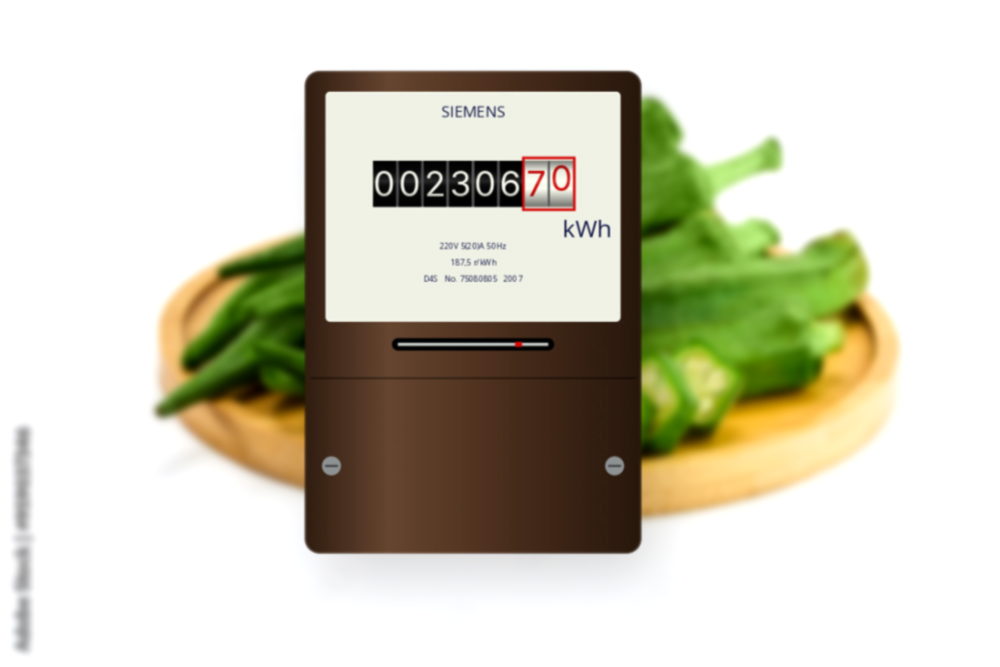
2306.70 kWh
